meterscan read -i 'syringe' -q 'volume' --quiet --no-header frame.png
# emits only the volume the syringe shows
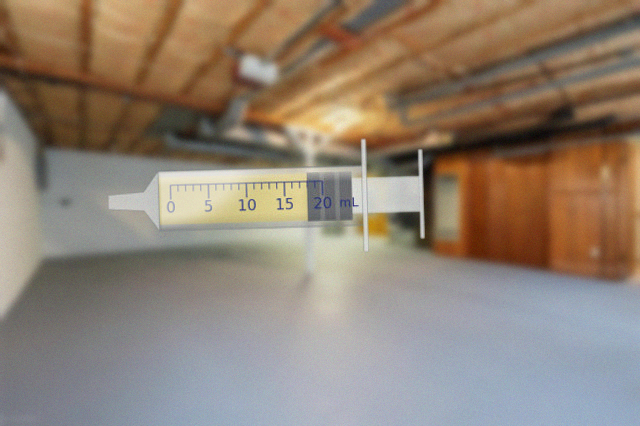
18 mL
